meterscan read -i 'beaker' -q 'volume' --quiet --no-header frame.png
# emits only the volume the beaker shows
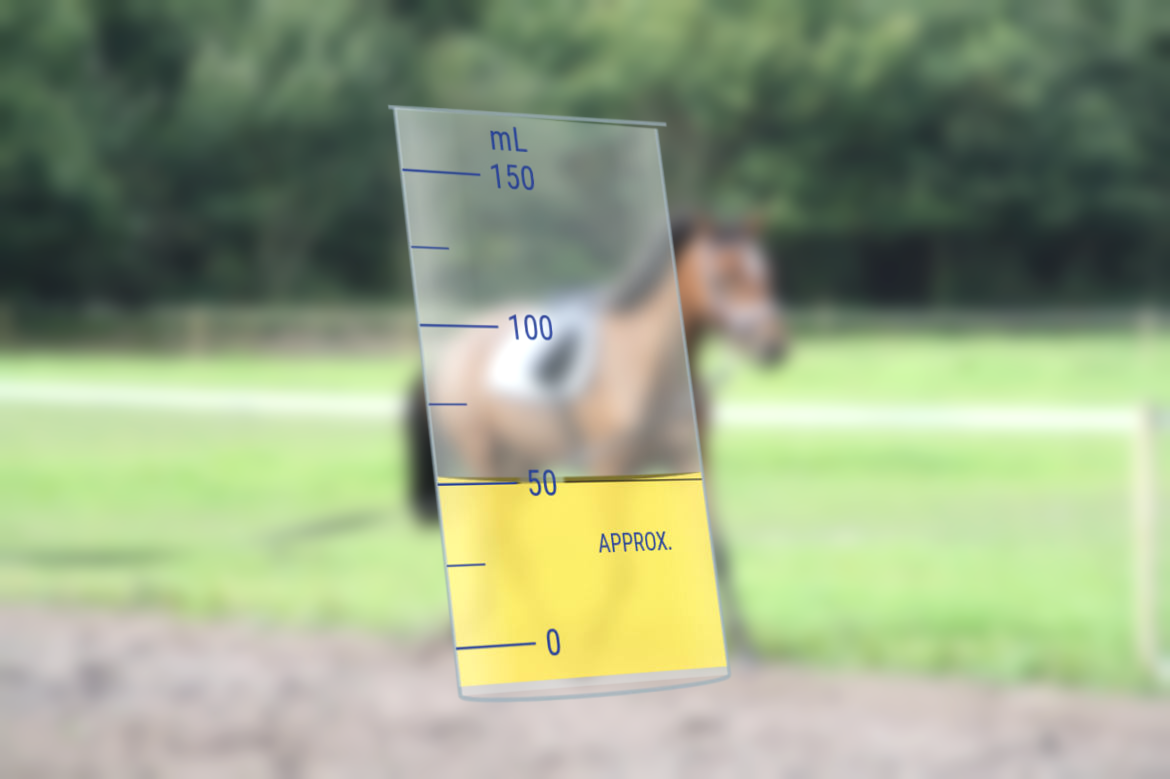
50 mL
